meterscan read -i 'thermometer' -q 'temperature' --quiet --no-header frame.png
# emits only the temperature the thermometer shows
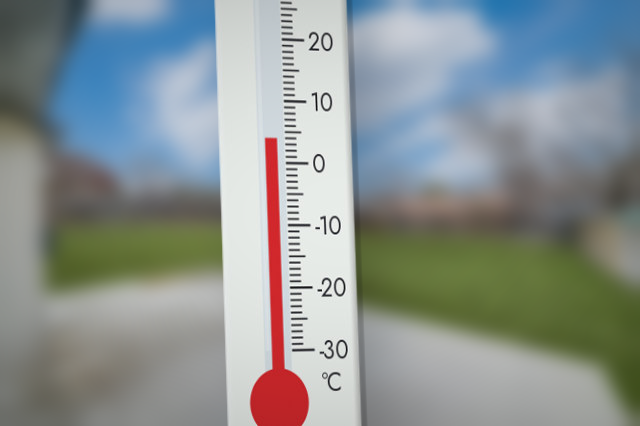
4 °C
